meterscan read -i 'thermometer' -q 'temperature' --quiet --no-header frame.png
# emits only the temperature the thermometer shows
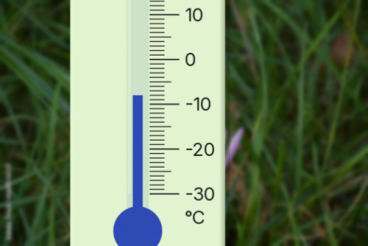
-8 °C
